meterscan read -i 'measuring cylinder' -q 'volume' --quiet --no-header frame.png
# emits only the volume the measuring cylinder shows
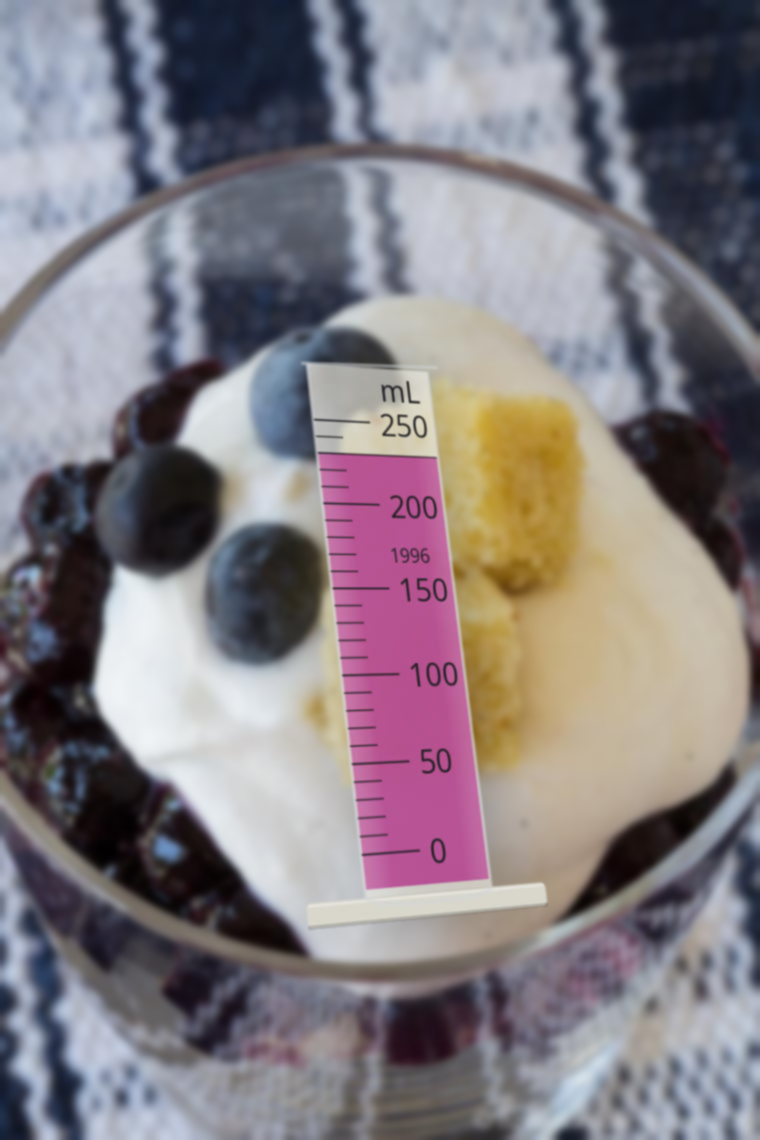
230 mL
